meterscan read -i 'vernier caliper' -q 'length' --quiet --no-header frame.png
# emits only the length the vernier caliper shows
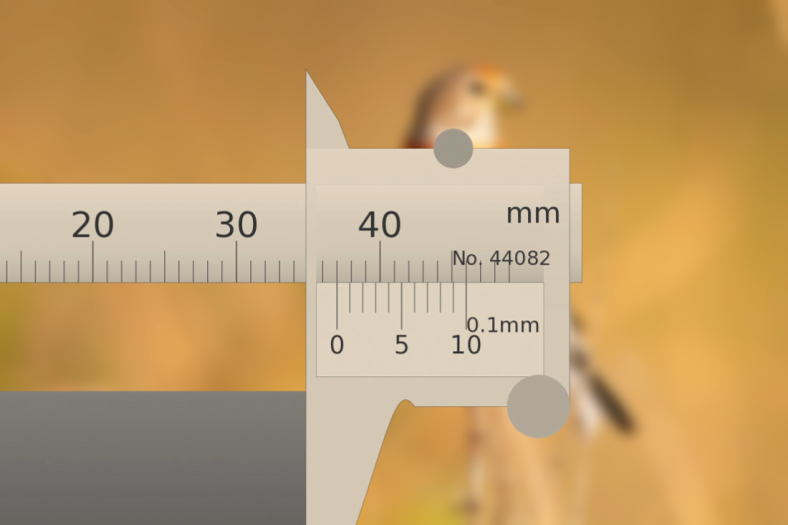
37.0 mm
